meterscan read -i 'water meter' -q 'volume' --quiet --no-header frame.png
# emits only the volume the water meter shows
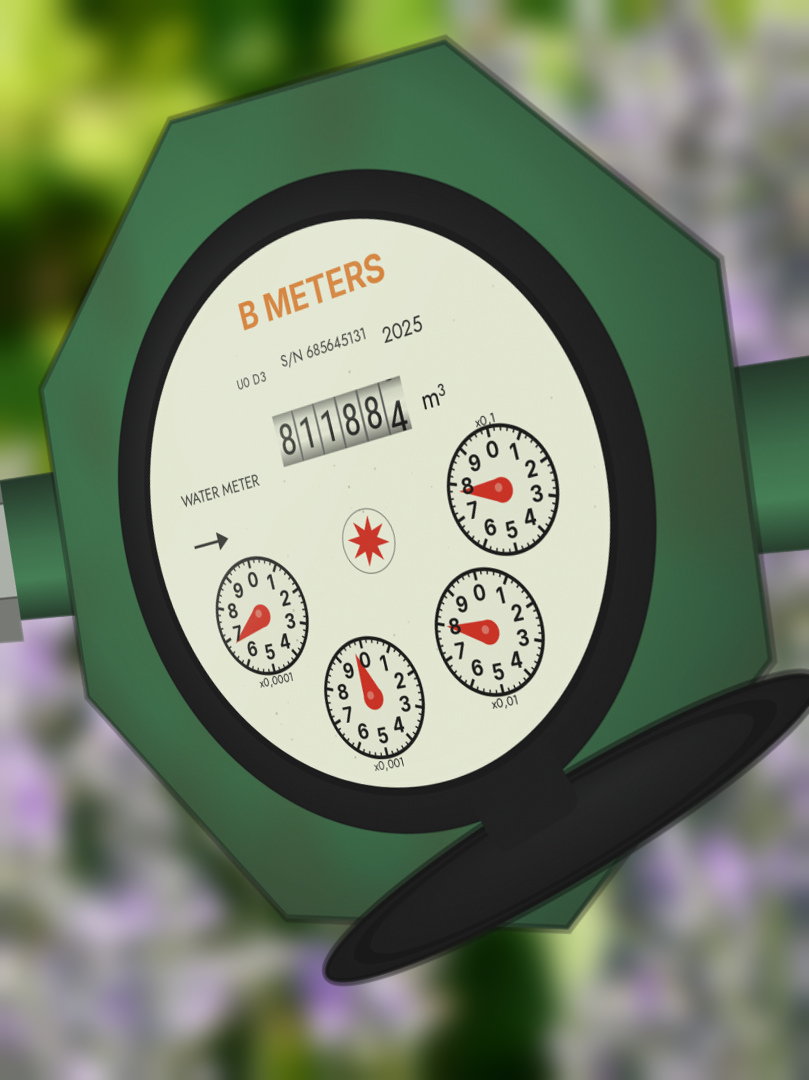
811883.7796 m³
